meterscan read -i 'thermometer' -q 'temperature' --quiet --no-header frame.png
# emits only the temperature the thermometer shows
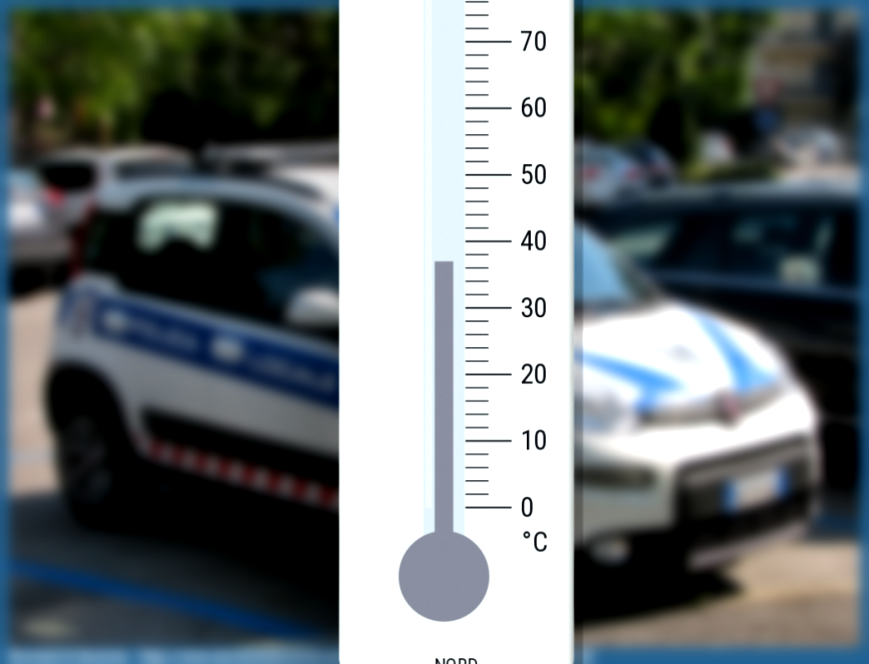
37 °C
